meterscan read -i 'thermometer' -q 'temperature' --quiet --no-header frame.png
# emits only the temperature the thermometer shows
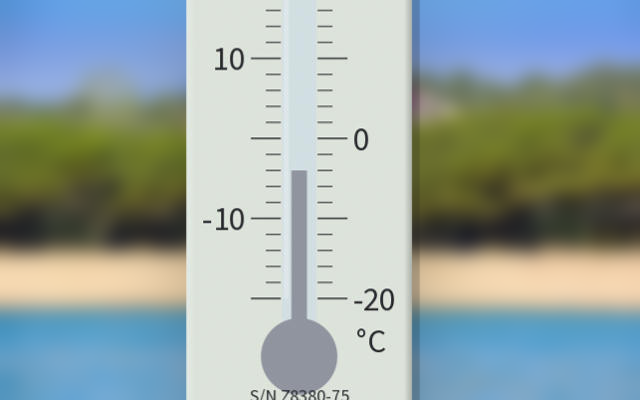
-4 °C
